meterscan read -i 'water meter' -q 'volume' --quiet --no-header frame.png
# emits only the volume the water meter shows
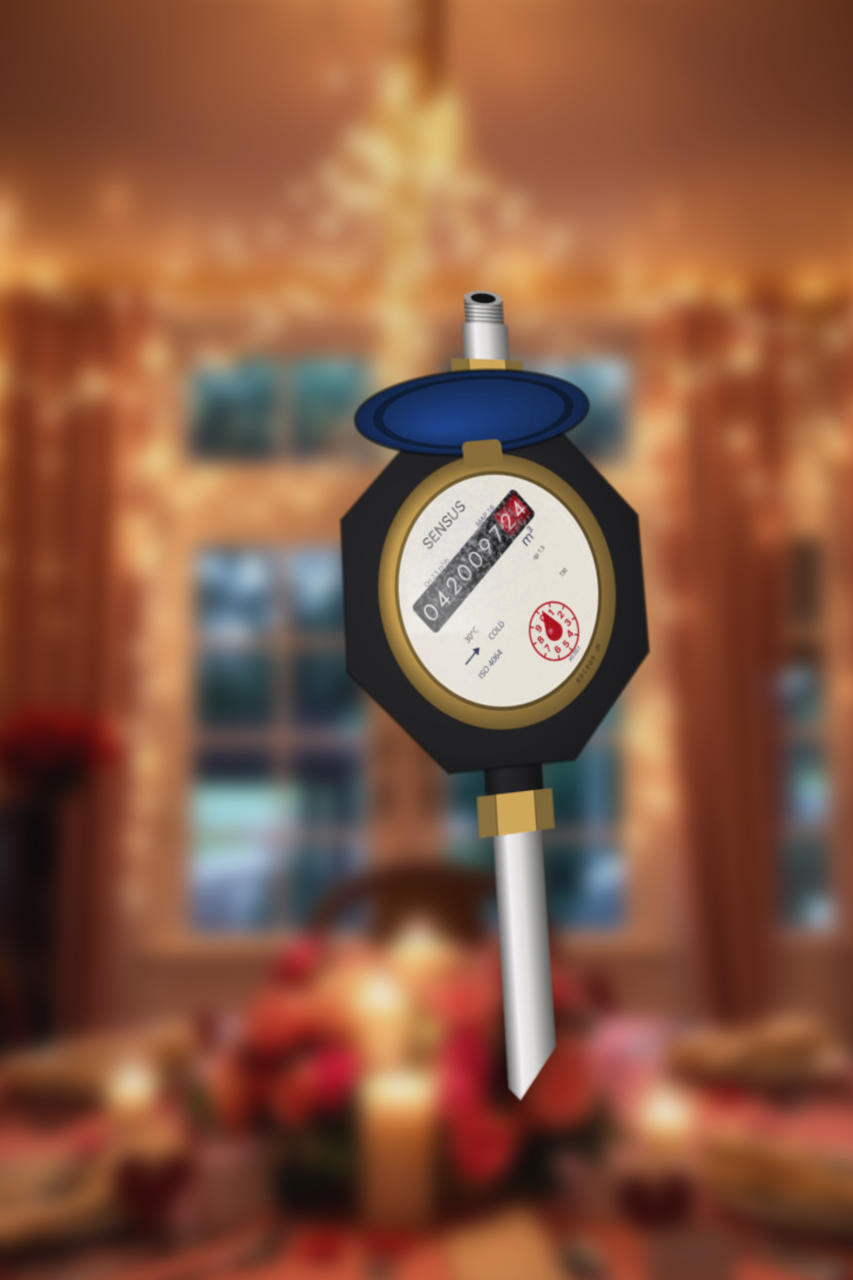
420097.240 m³
